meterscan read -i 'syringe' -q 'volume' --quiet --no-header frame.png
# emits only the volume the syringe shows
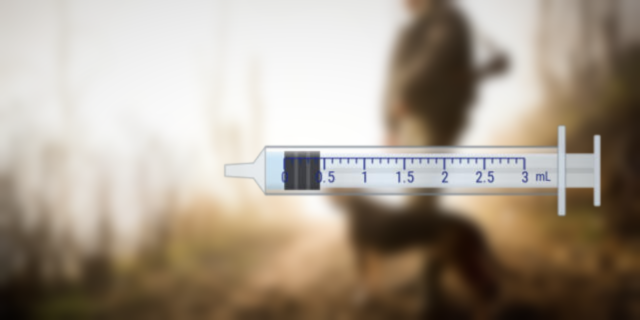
0 mL
